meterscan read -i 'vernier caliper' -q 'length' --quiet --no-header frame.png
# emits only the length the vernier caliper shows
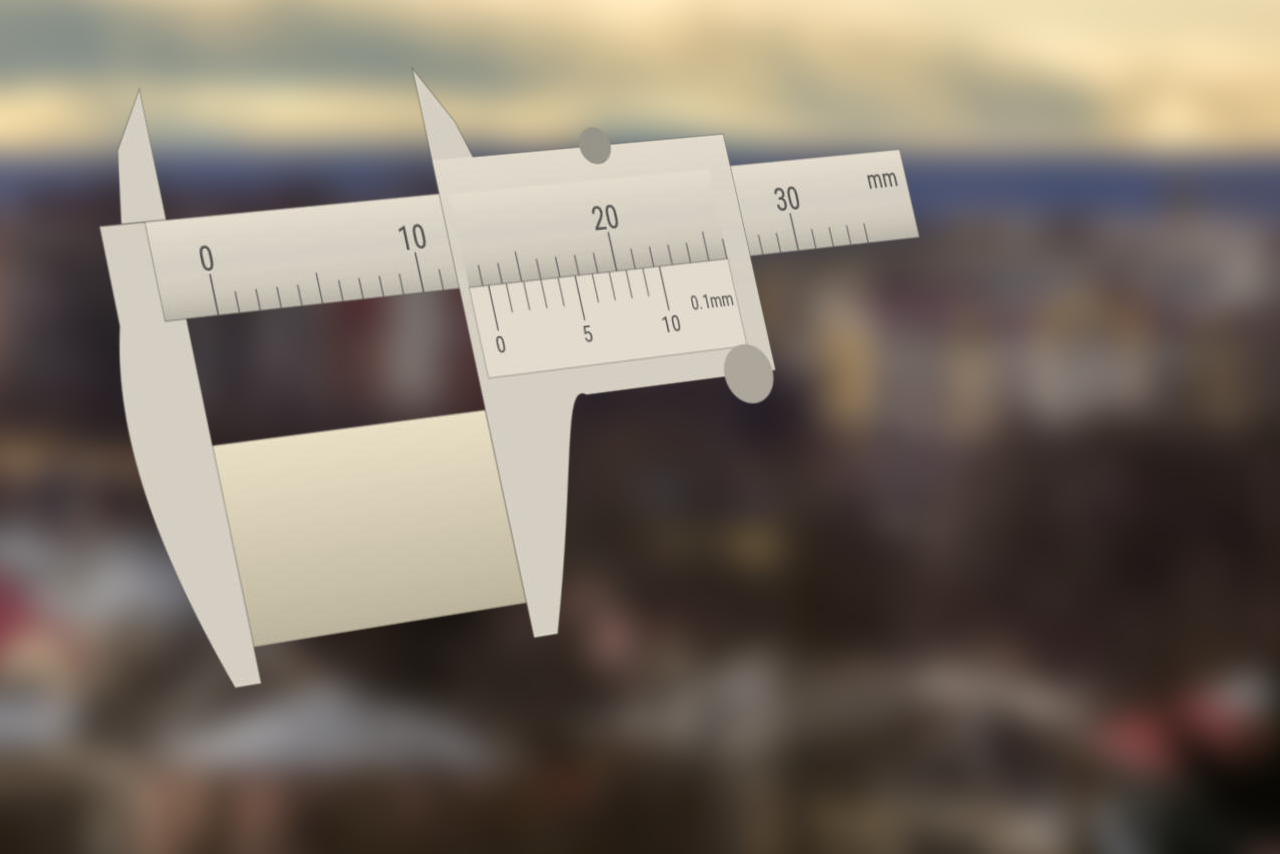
13.3 mm
